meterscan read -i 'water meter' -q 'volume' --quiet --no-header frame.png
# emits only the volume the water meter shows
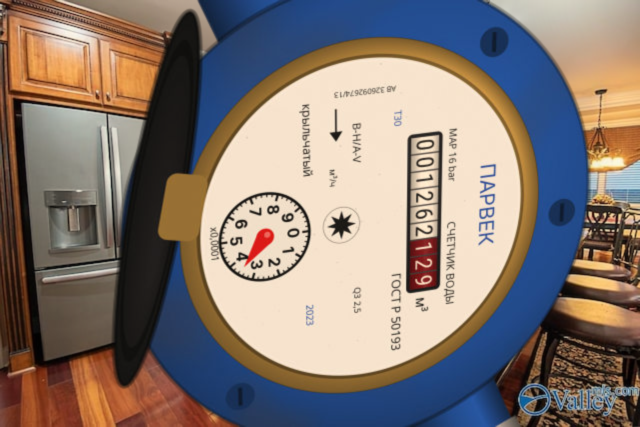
1262.1293 m³
